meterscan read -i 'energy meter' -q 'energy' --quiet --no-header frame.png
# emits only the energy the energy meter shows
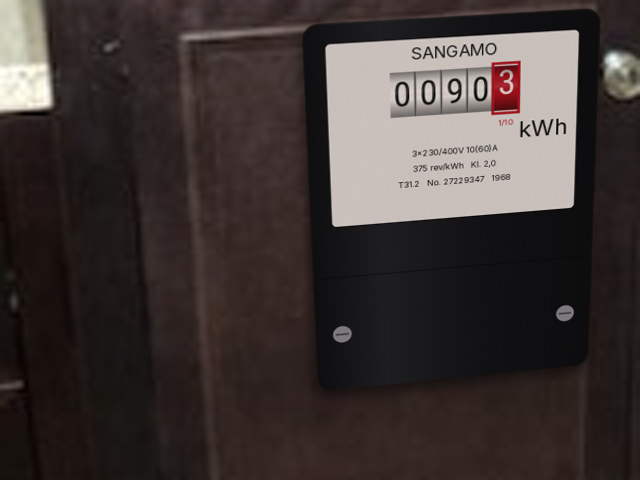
90.3 kWh
